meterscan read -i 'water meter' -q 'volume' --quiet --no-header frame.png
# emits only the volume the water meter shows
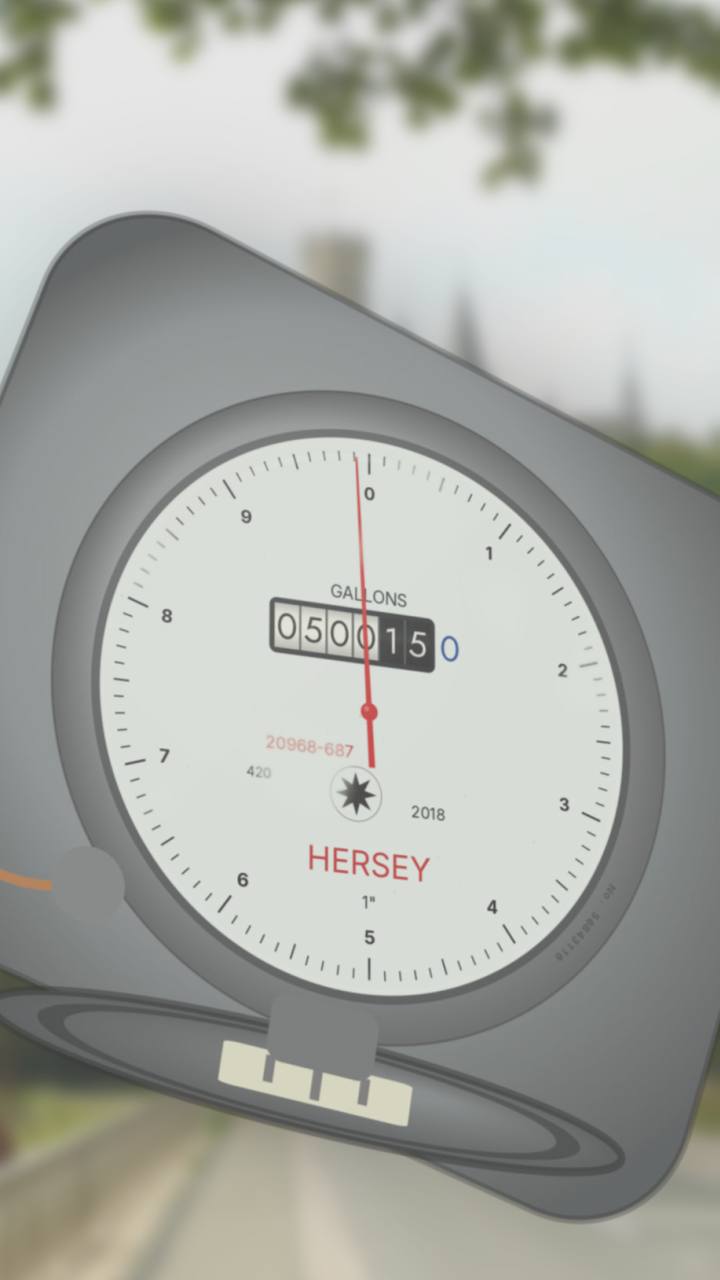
500149.9 gal
